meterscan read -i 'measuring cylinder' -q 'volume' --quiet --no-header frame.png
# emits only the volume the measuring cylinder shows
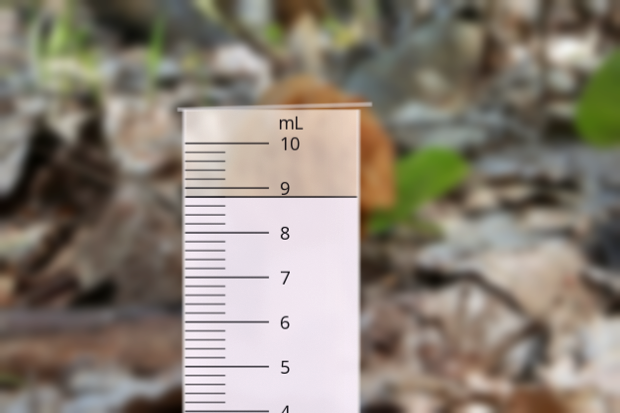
8.8 mL
